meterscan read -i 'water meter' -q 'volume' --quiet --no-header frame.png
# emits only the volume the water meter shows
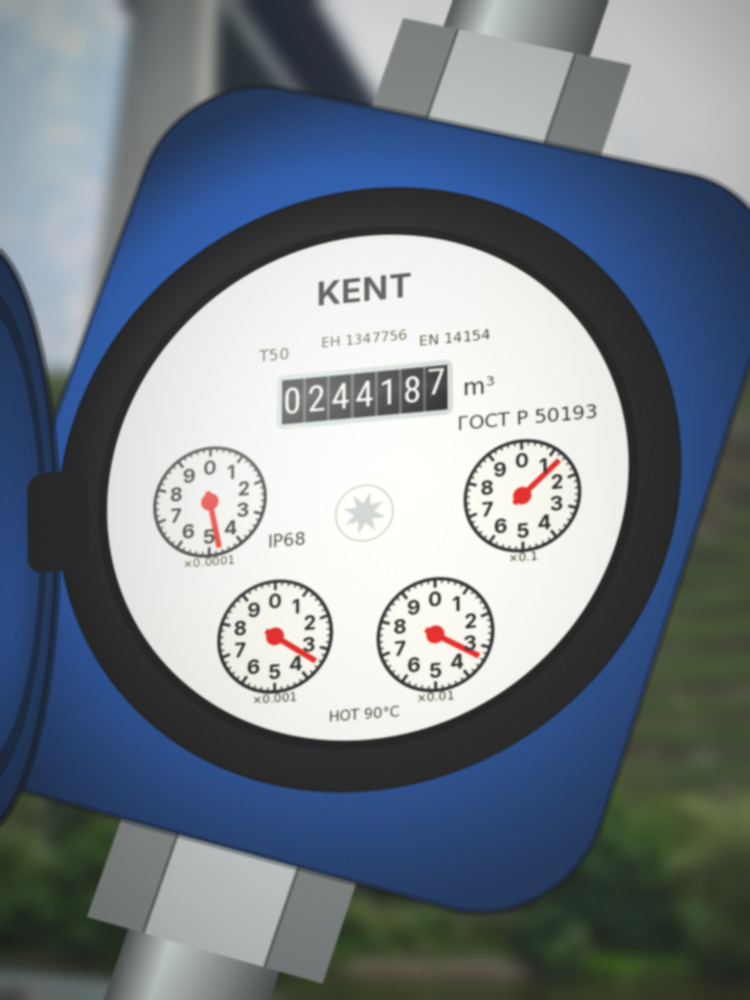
244187.1334 m³
